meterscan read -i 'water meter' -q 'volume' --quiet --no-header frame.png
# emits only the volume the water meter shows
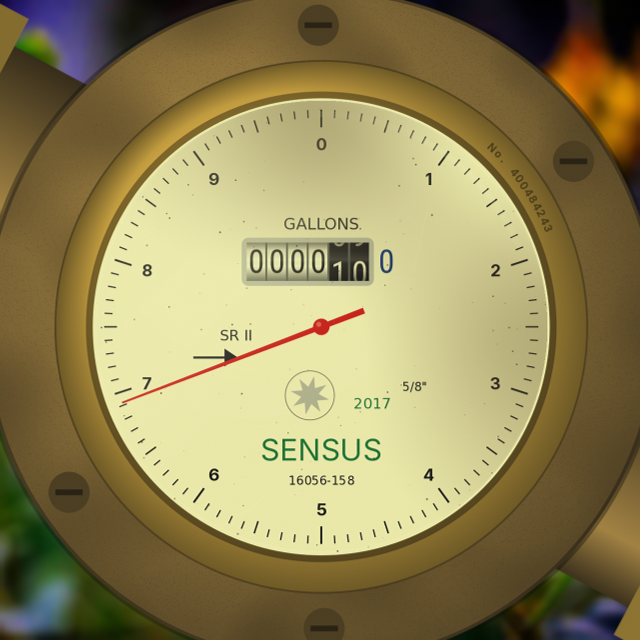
96.9 gal
